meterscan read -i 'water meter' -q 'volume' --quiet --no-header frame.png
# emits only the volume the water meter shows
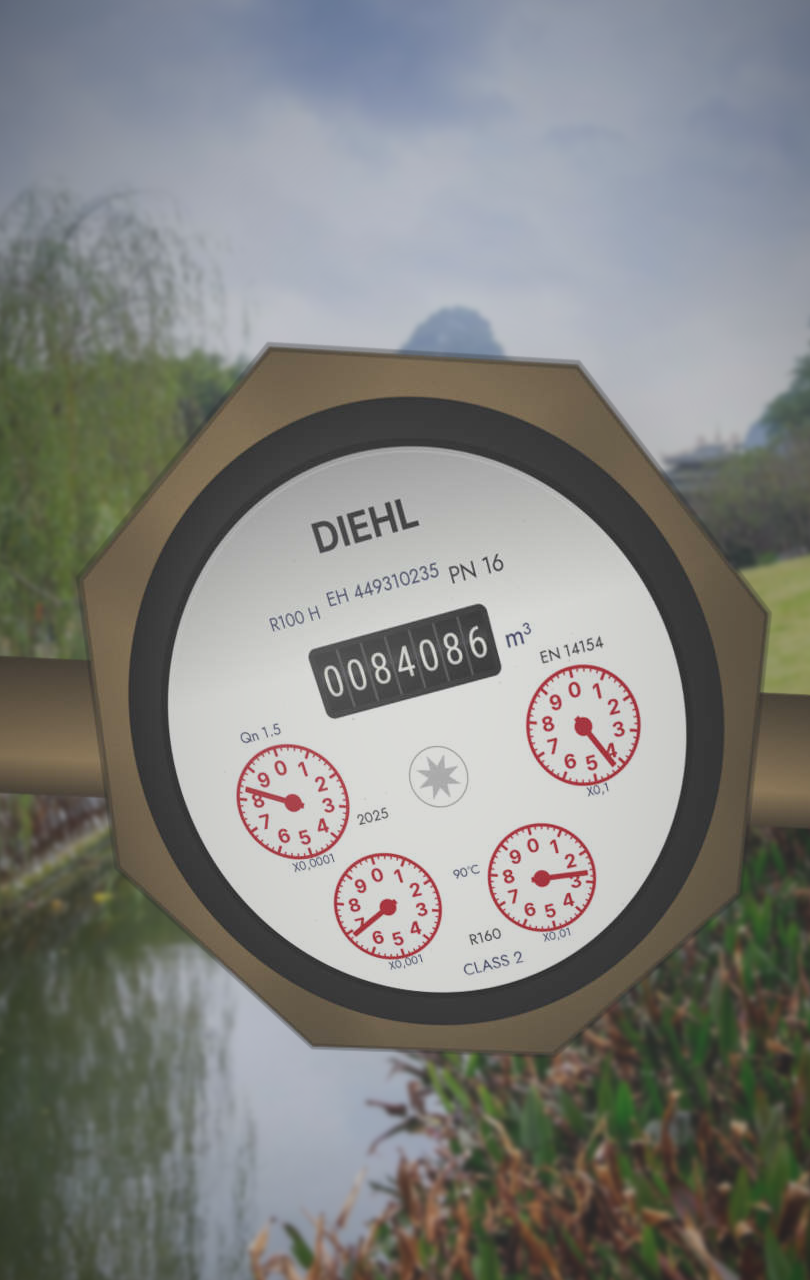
84086.4268 m³
